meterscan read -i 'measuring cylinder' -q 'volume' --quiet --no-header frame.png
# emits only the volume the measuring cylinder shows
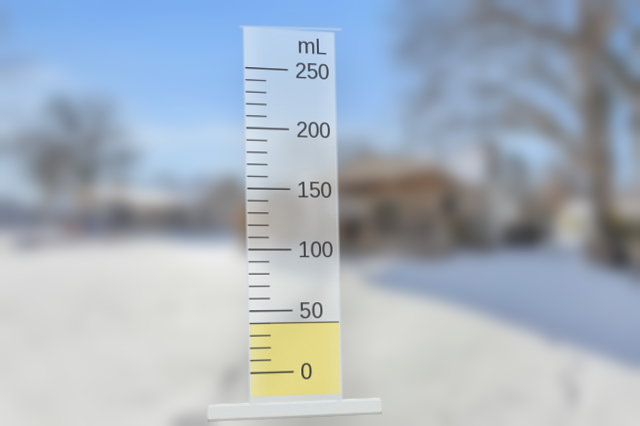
40 mL
